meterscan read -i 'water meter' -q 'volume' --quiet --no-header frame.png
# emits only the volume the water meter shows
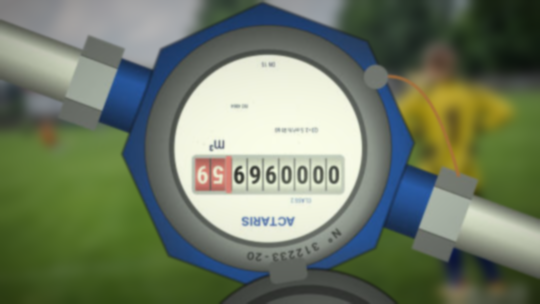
969.59 m³
